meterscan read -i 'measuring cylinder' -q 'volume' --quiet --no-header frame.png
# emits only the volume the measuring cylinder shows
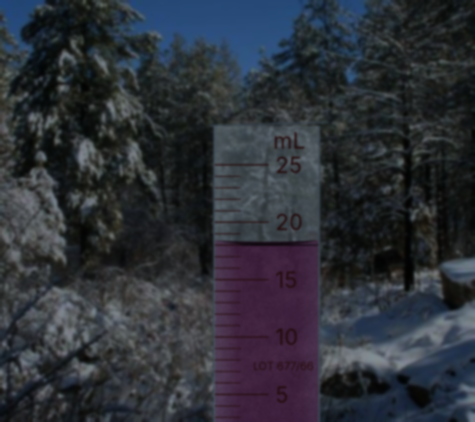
18 mL
